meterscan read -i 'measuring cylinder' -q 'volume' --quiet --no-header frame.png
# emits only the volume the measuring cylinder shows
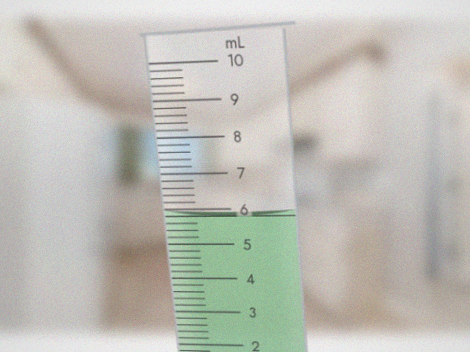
5.8 mL
